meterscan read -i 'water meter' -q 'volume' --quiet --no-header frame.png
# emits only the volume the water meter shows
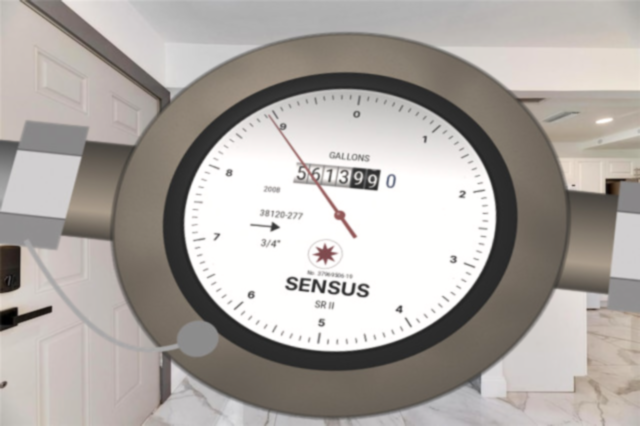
5613988.9 gal
